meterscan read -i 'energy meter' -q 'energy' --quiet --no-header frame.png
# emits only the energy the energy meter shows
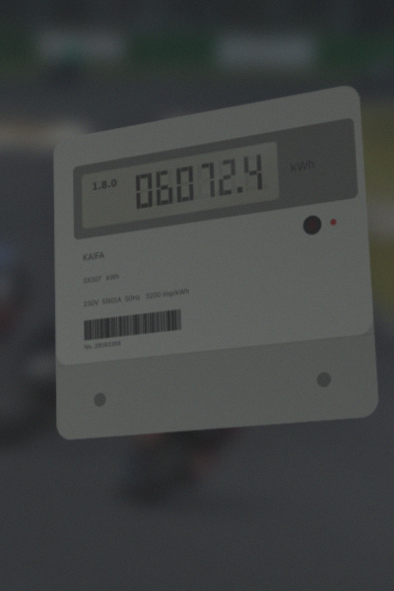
6072.4 kWh
